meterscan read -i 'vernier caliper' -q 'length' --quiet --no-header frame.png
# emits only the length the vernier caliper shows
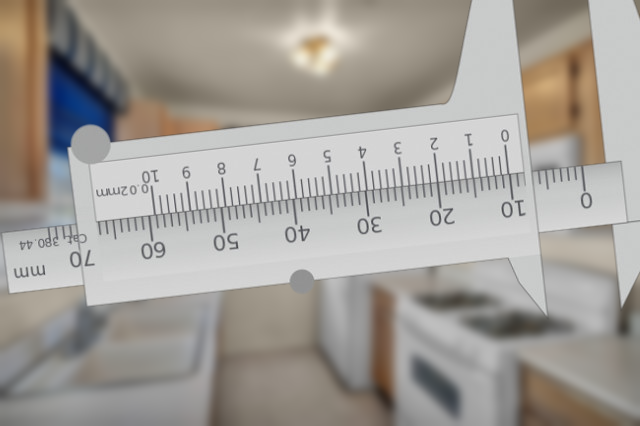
10.2 mm
